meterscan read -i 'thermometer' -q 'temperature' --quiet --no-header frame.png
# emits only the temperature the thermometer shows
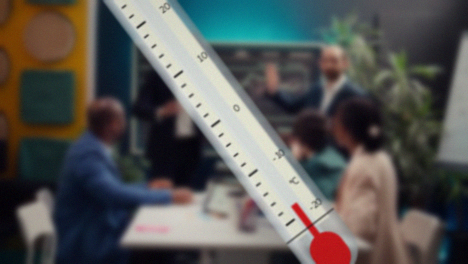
-18 °C
